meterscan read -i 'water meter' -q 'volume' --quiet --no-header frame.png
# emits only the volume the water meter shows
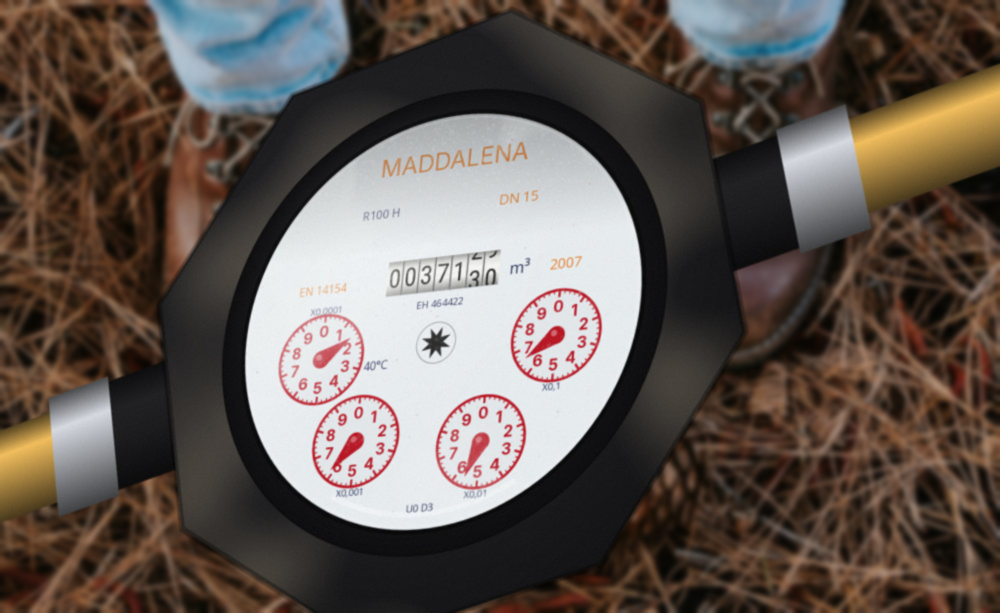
37129.6561 m³
